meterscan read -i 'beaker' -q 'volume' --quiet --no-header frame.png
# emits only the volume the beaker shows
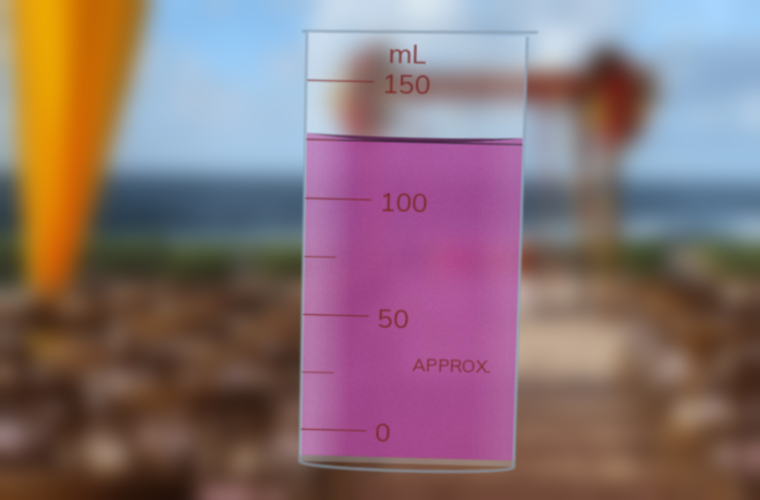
125 mL
